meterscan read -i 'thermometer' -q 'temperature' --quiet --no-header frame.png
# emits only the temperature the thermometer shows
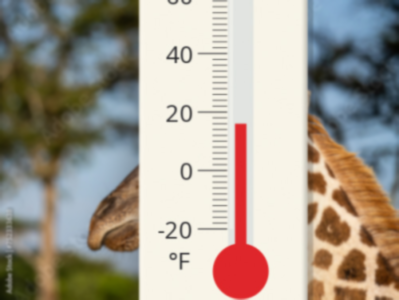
16 °F
